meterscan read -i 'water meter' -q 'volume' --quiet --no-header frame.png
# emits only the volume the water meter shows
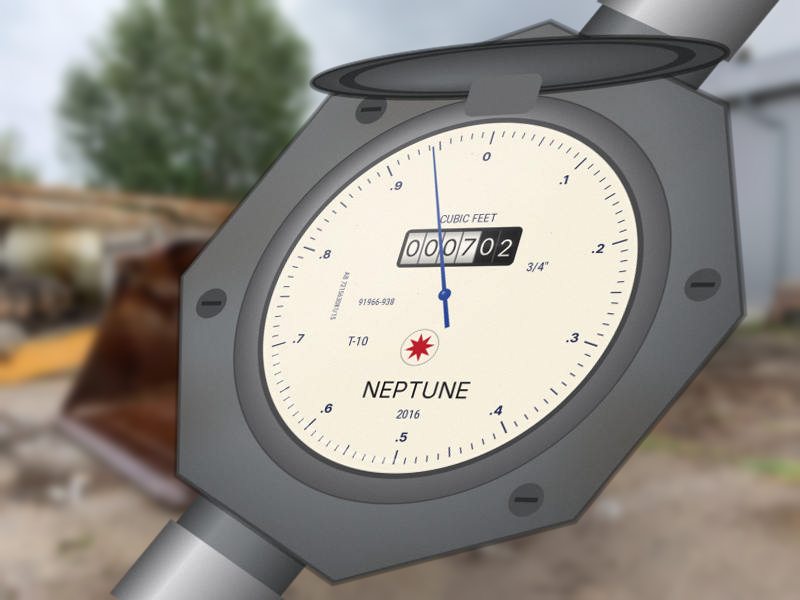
701.94 ft³
